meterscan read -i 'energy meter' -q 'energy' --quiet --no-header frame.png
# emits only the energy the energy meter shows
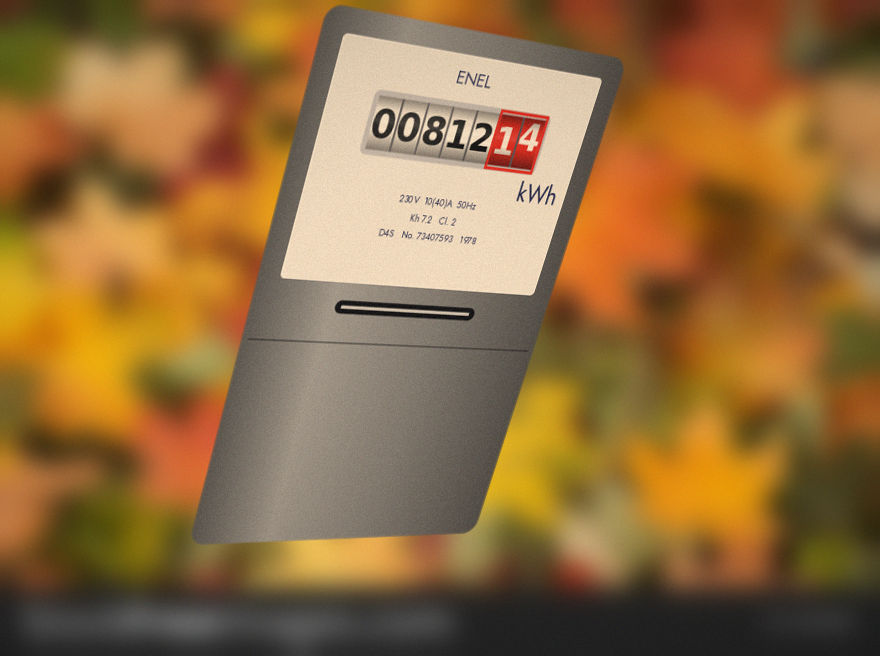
812.14 kWh
